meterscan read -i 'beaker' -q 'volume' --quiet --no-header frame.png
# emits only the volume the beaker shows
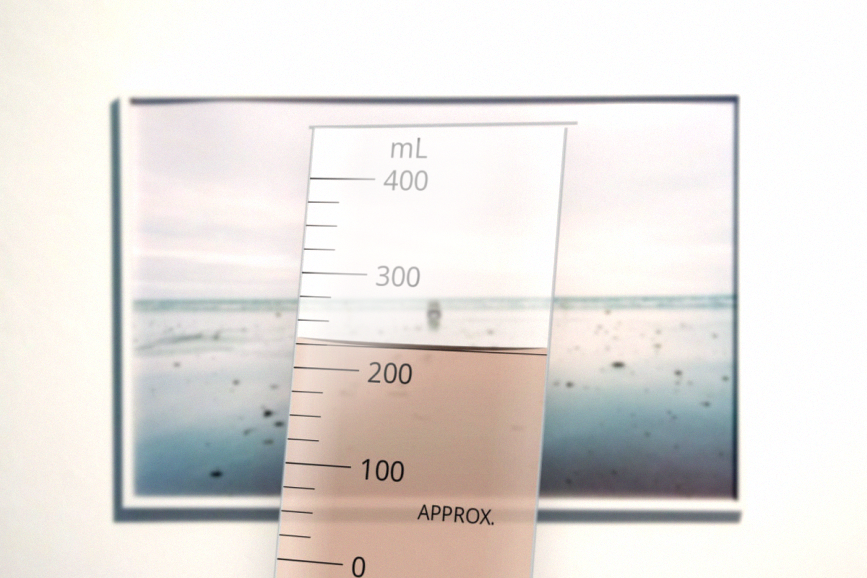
225 mL
